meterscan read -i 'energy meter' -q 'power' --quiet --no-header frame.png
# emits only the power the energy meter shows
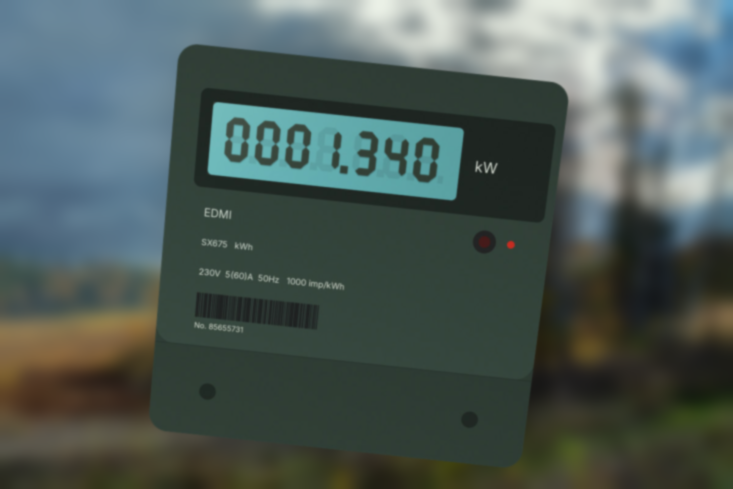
1.340 kW
